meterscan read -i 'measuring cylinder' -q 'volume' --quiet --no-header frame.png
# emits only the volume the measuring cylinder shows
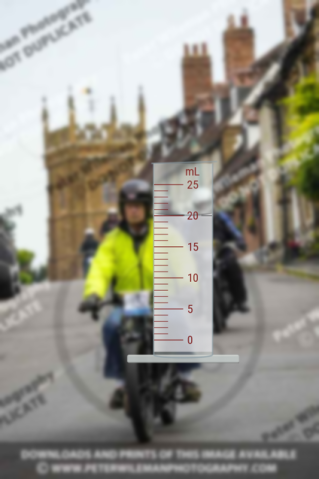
20 mL
